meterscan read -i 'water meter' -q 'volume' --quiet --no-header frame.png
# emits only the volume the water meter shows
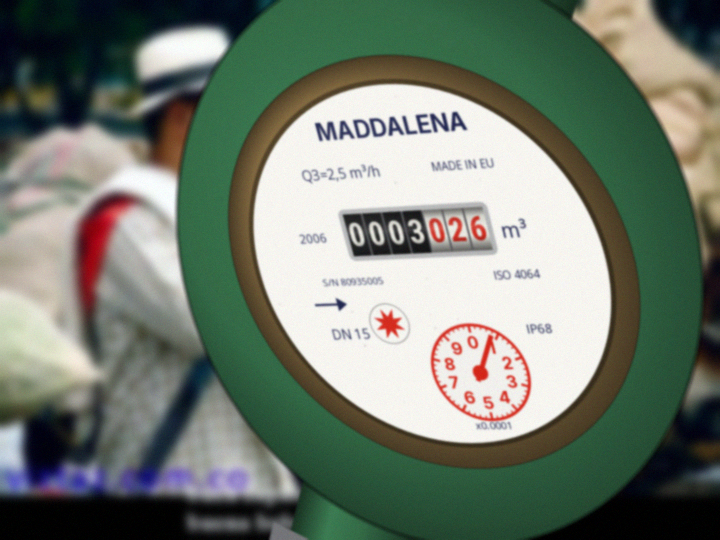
3.0260 m³
